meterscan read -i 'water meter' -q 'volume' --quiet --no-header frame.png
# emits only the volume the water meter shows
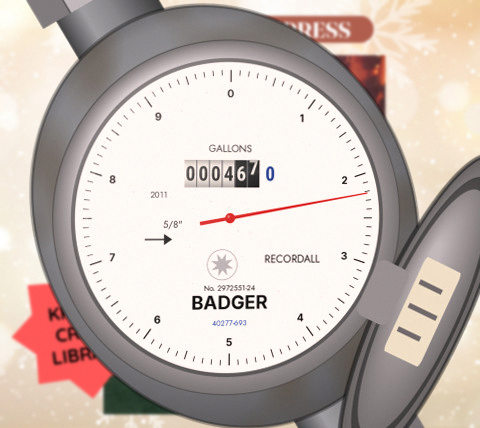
4672.2 gal
